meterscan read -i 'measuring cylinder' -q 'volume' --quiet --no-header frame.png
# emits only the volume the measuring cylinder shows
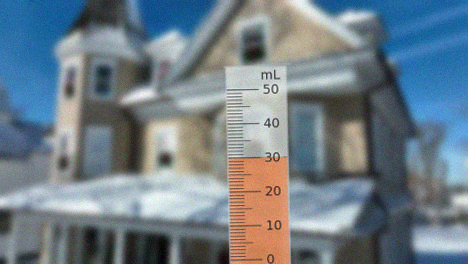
30 mL
